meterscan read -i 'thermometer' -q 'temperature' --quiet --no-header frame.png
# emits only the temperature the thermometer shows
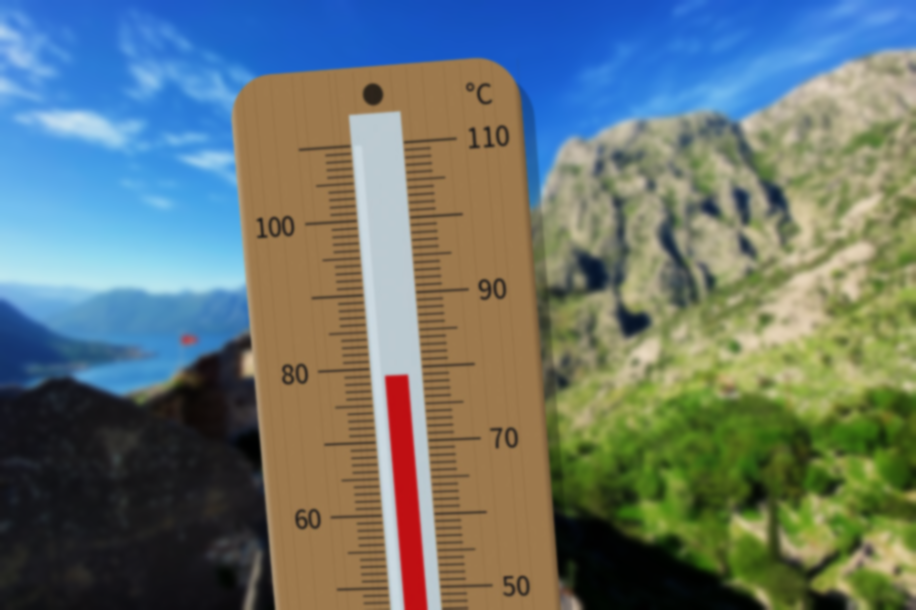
79 °C
